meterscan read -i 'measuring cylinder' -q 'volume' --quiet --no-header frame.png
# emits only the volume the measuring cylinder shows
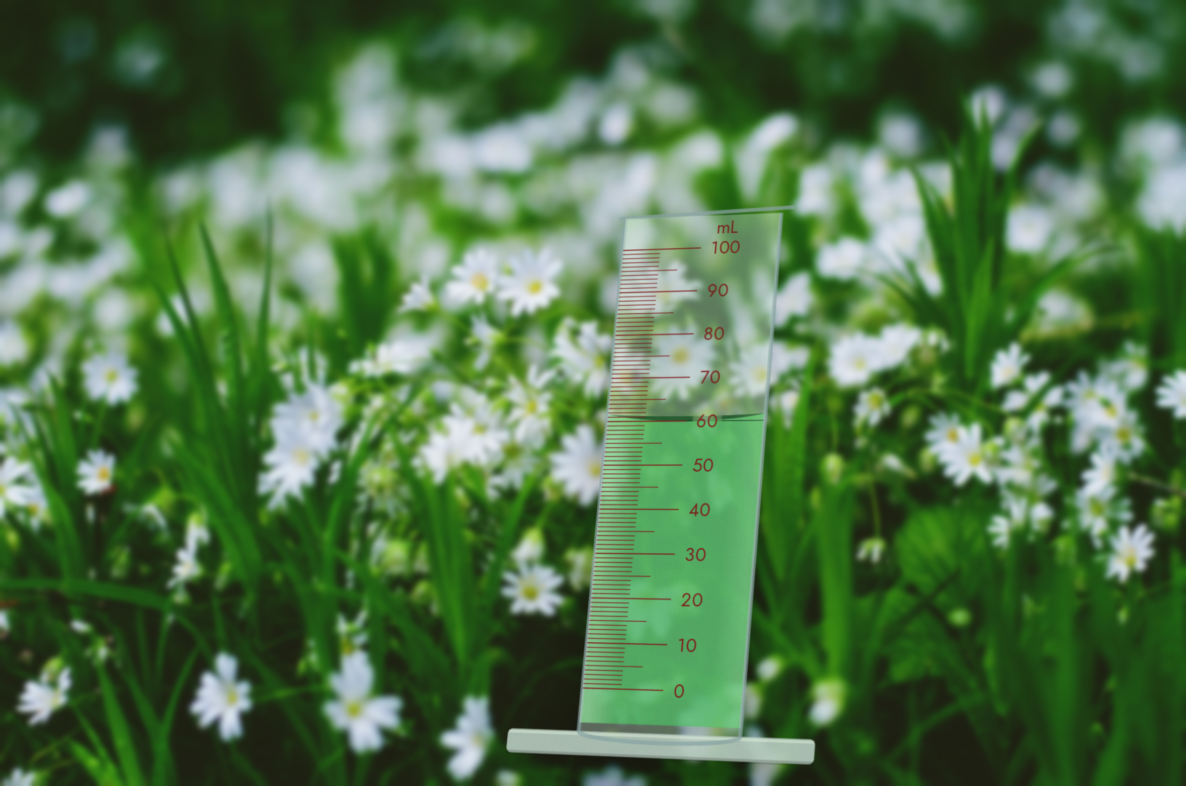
60 mL
